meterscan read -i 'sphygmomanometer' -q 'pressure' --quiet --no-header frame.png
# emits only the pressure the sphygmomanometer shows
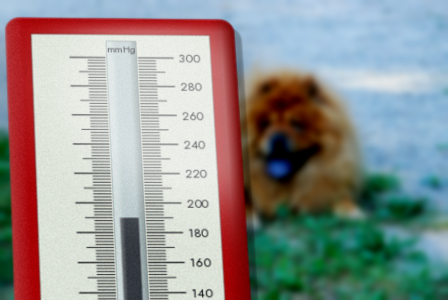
190 mmHg
